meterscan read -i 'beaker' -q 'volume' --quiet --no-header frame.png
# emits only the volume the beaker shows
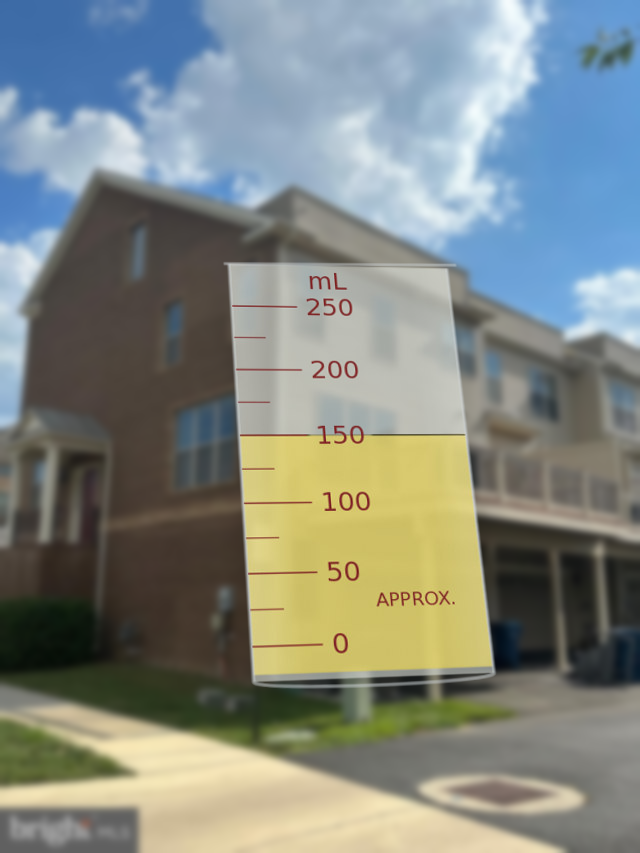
150 mL
